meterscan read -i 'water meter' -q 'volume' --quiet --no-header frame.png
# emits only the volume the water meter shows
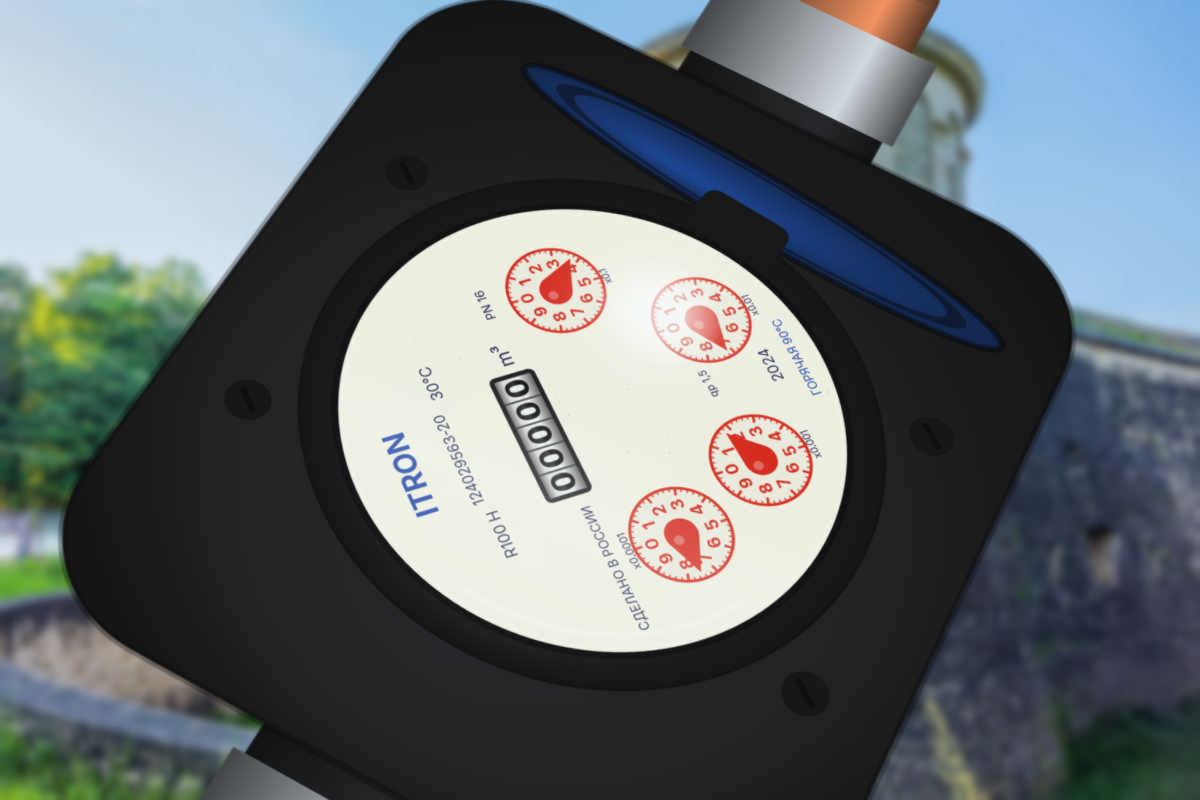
0.3717 m³
